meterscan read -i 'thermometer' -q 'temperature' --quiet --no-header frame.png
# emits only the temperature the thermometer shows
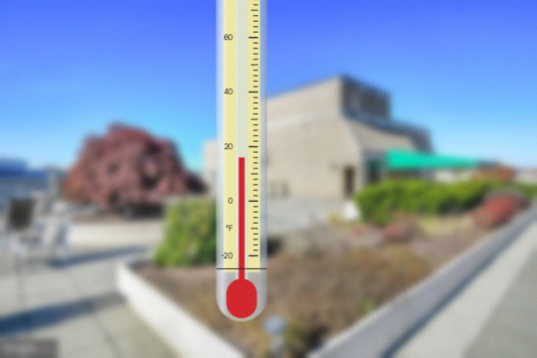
16 °F
